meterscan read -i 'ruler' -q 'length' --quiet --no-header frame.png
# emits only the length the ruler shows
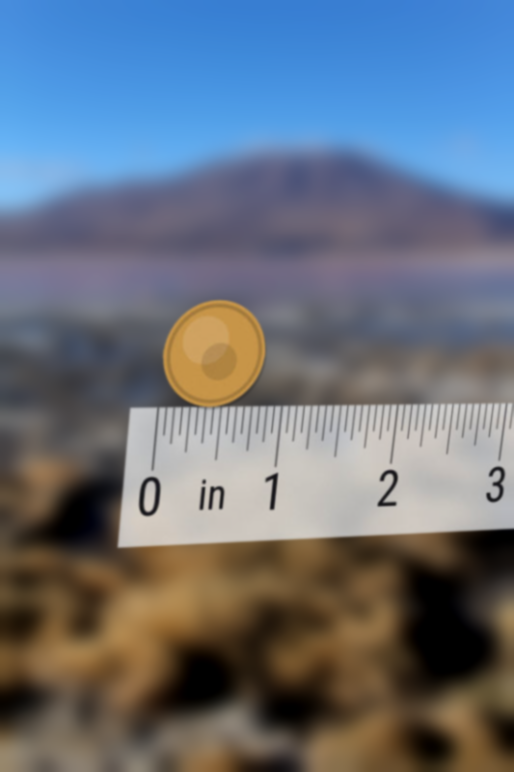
0.8125 in
